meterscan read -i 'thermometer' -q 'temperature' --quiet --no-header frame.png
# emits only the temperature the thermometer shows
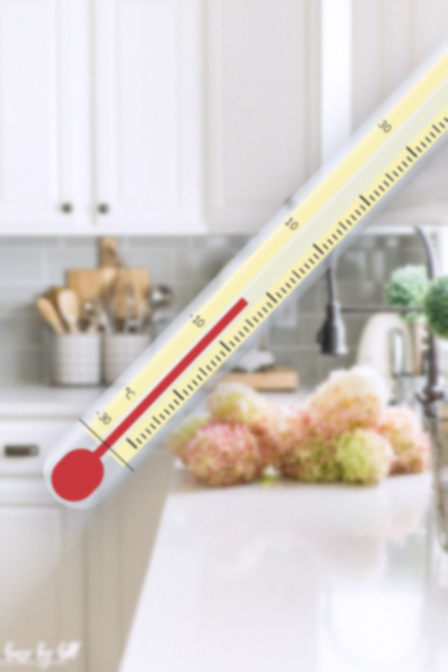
-3 °C
